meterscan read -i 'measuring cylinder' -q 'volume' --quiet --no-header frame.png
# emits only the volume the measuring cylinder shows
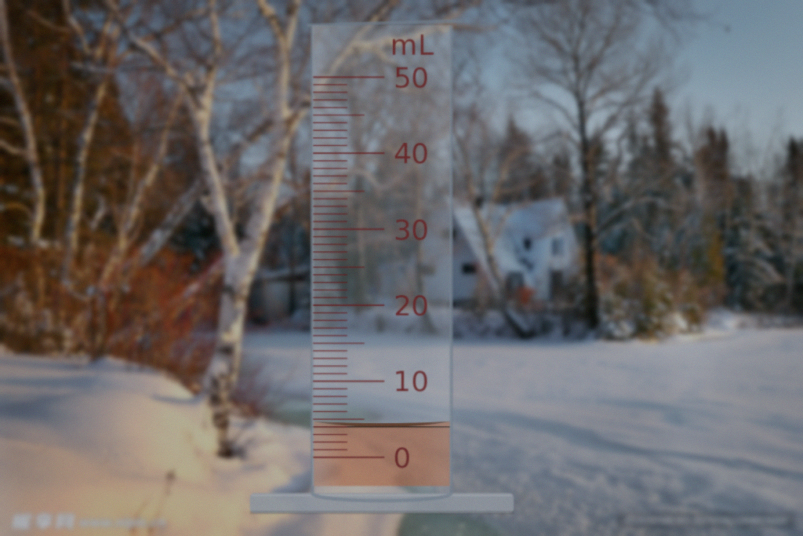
4 mL
